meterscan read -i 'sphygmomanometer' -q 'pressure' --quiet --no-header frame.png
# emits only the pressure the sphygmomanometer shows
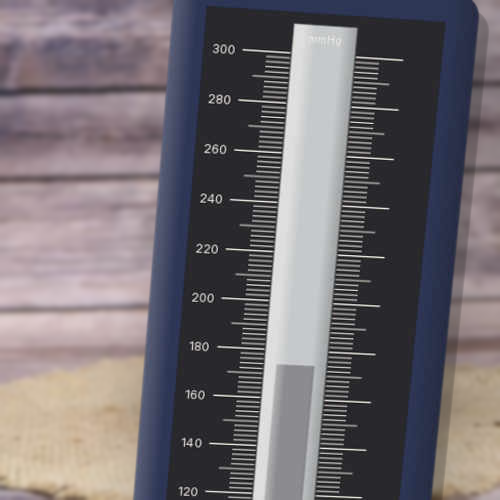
174 mmHg
